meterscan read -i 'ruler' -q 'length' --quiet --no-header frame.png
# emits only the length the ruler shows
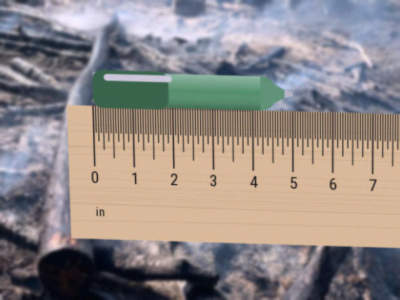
5 in
